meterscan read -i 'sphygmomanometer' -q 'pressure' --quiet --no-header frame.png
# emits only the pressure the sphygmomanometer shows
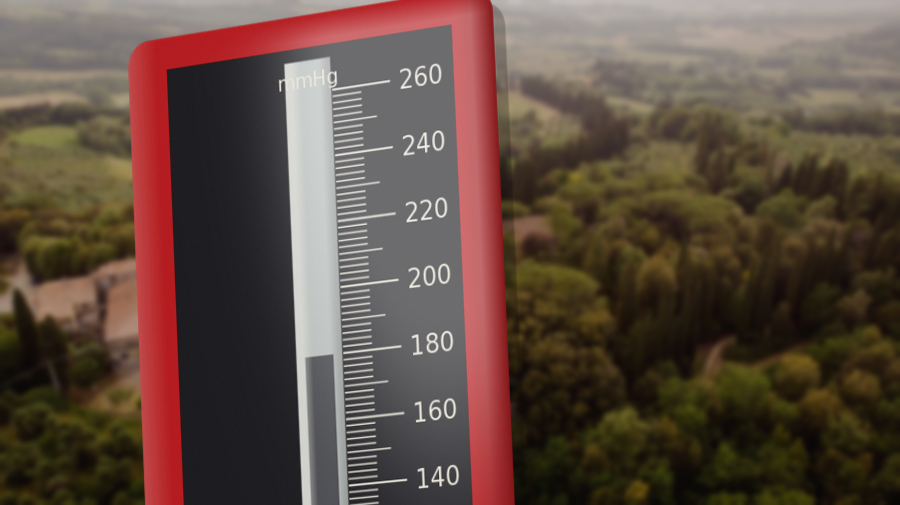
180 mmHg
